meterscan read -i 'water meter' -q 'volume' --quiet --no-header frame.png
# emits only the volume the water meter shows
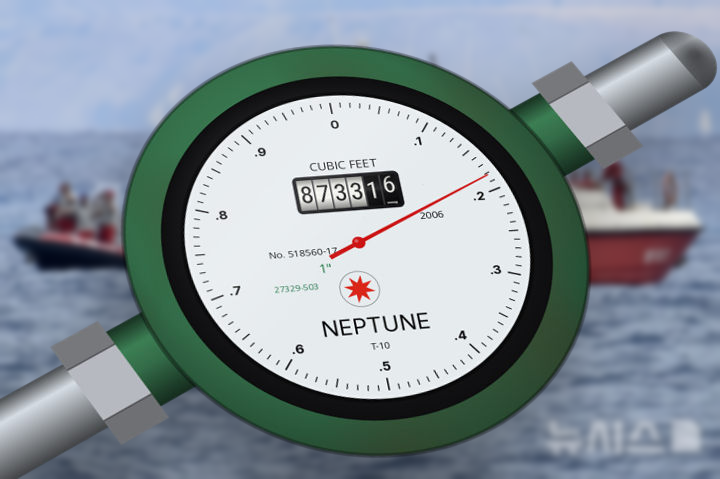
873316.18 ft³
